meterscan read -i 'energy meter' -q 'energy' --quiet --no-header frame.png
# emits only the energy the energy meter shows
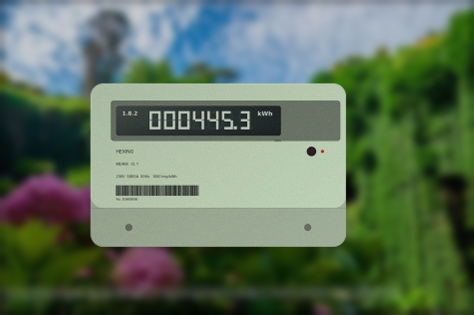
445.3 kWh
